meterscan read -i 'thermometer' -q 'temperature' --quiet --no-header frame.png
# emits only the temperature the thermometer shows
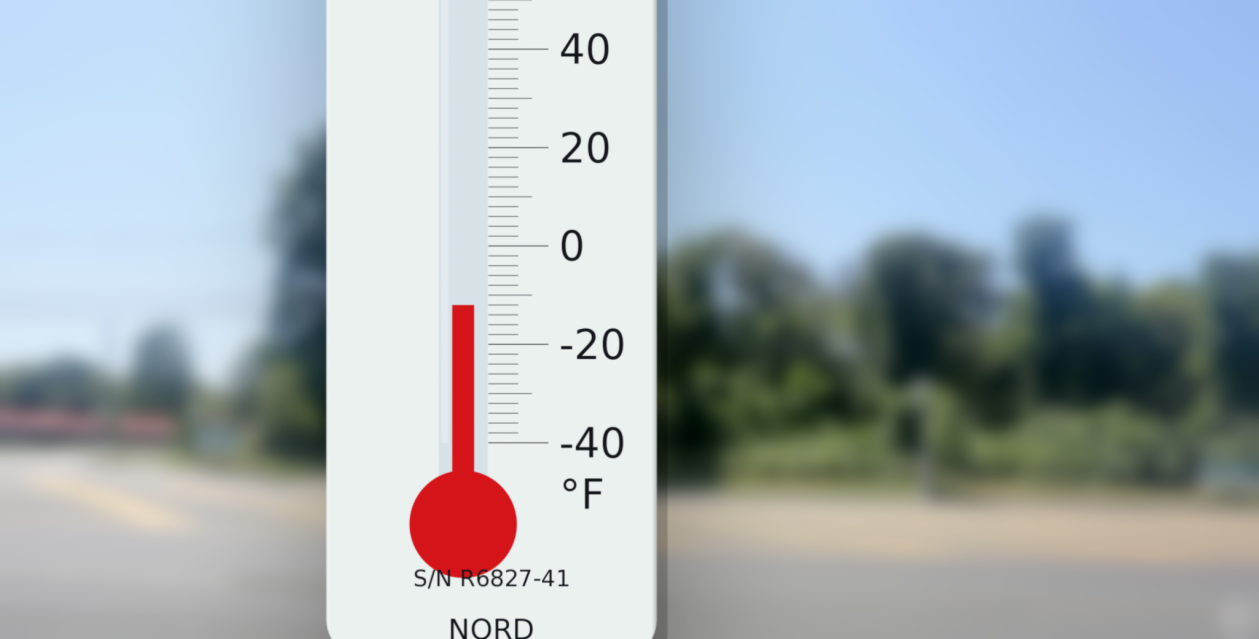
-12 °F
